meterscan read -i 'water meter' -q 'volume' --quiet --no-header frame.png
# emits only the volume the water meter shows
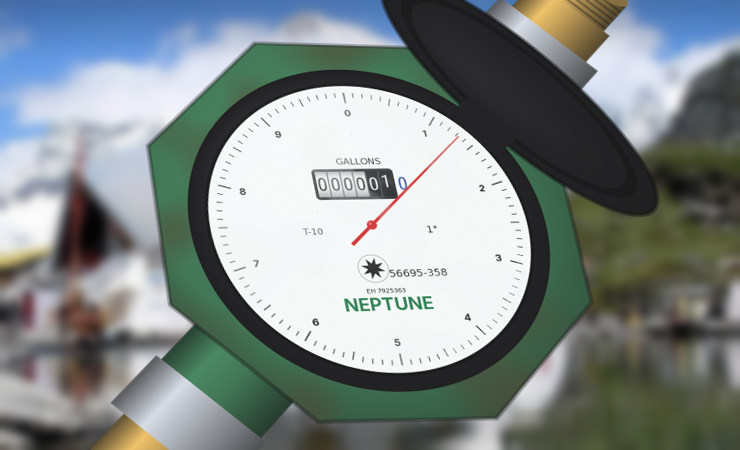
11.3 gal
